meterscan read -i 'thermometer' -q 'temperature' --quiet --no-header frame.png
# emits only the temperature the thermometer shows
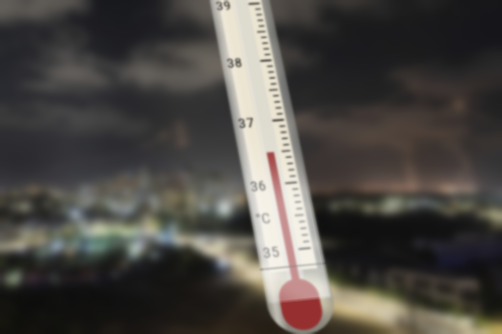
36.5 °C
